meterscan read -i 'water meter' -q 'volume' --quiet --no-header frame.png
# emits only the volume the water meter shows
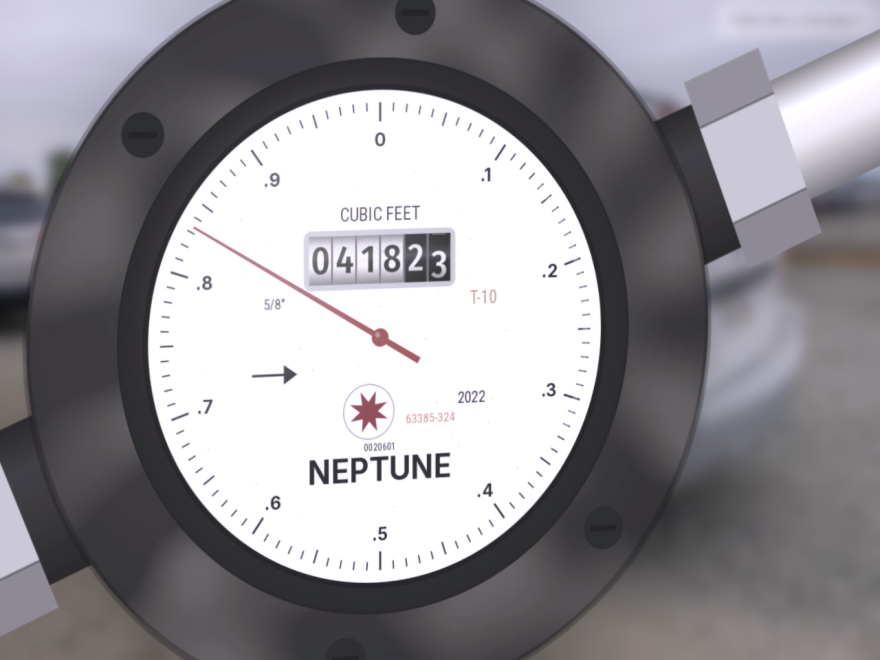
41822.83 ft³
